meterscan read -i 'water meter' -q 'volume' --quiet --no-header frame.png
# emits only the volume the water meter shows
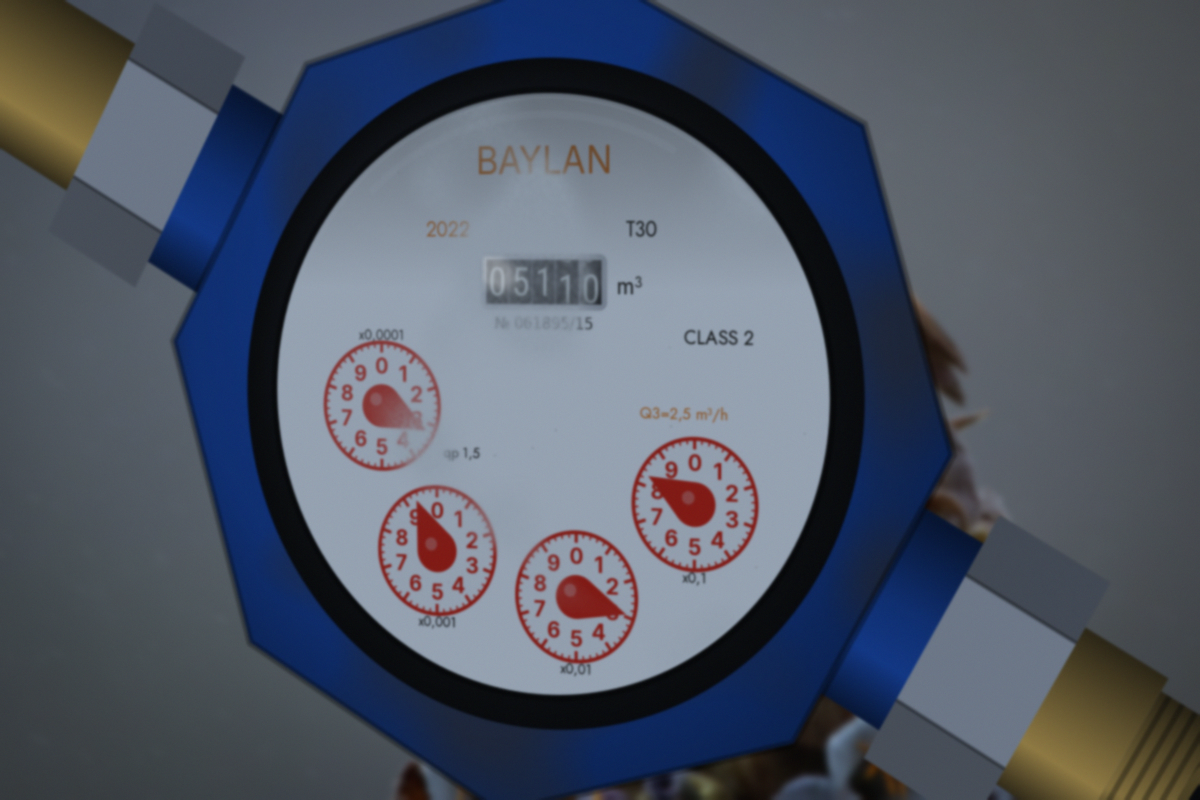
5109.8293 m³
